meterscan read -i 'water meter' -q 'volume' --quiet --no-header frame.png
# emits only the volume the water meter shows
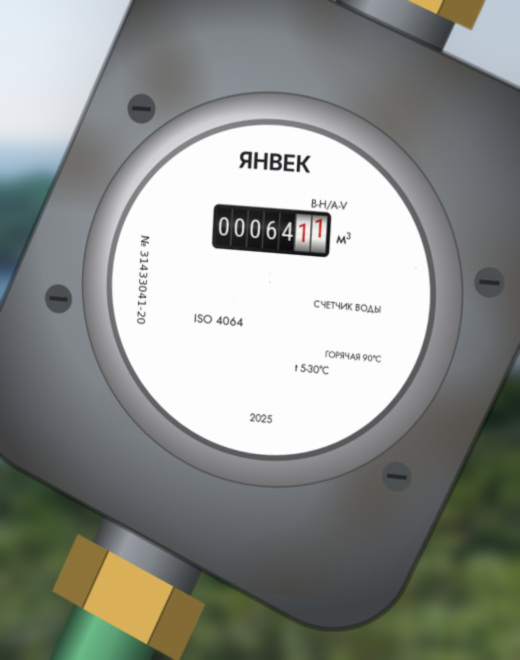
64.11 m³
